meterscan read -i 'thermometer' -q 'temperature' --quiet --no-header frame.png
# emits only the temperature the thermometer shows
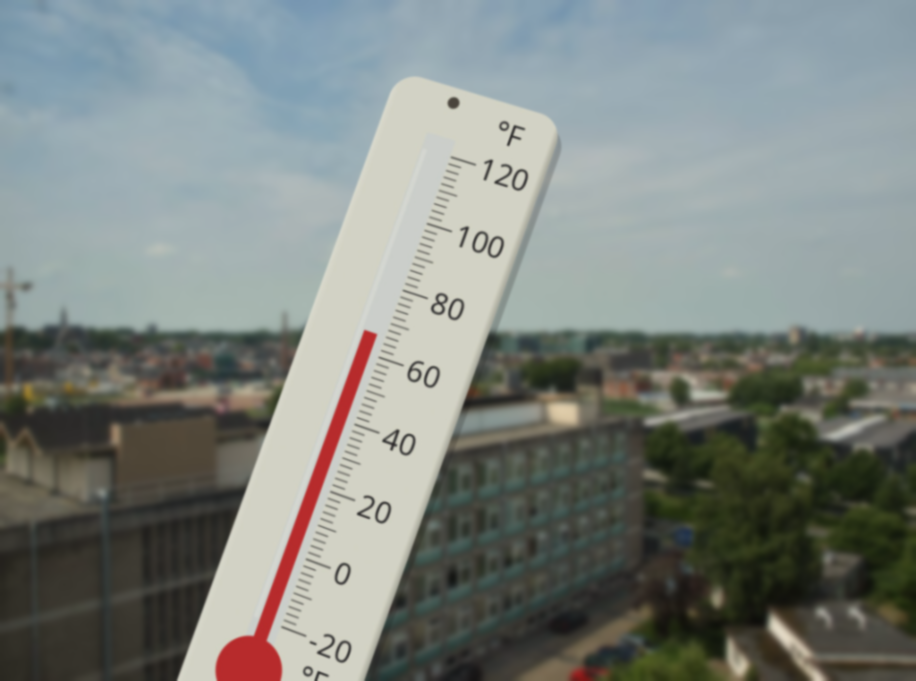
66 °F
